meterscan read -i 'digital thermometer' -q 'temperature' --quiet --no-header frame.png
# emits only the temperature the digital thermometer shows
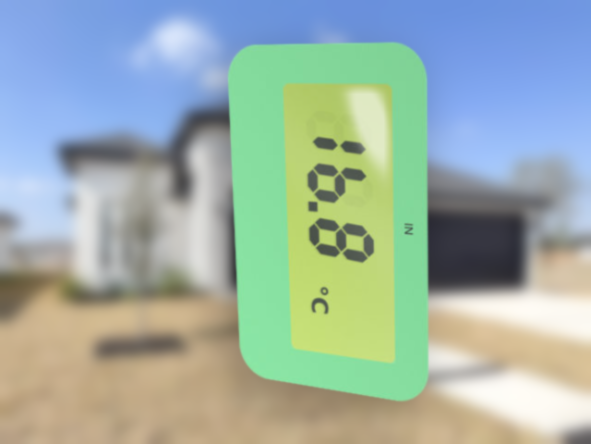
16.8 °C
